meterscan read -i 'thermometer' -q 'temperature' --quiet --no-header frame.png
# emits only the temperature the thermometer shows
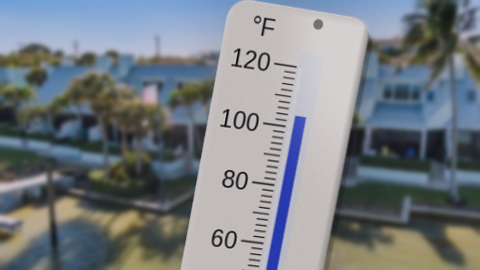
104 °F
